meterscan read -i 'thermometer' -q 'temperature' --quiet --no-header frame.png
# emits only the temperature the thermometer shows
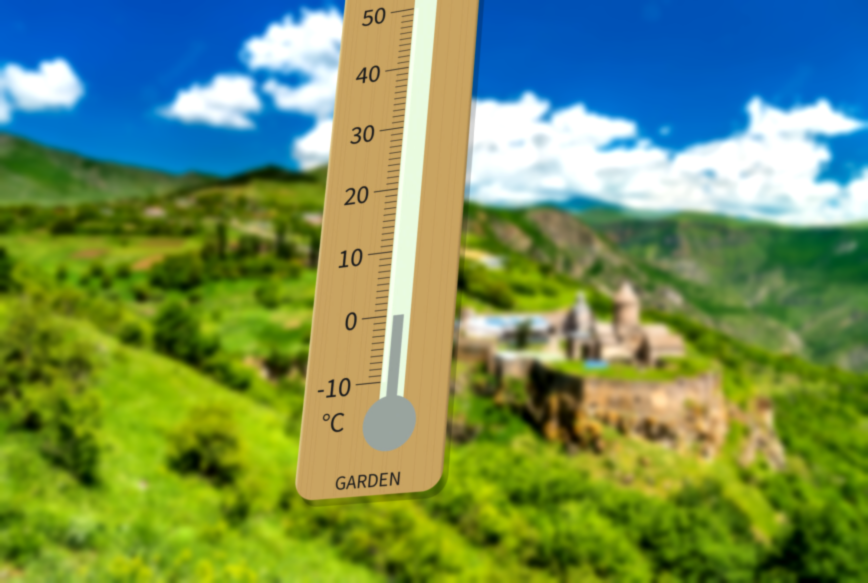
0 °C
